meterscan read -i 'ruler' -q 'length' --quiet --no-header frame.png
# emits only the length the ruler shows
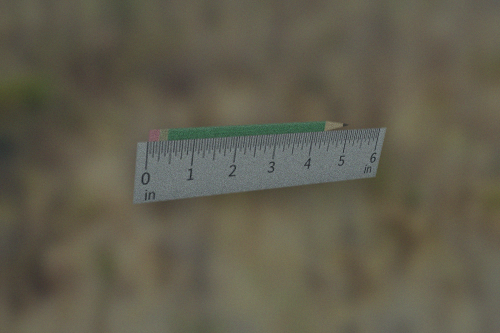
5 in
